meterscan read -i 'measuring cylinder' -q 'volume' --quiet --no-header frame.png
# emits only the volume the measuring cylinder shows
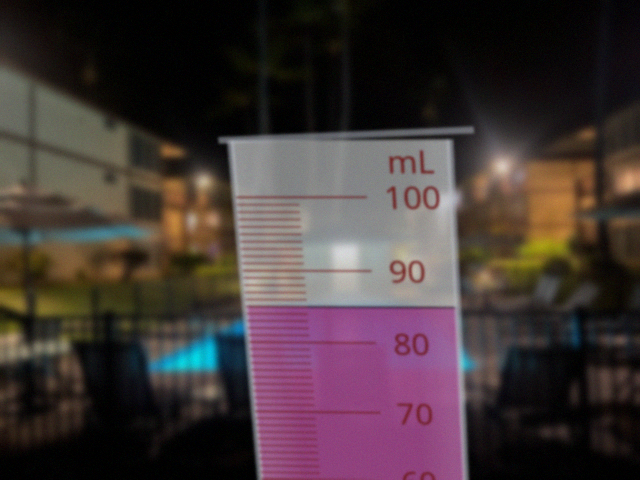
85 mL
